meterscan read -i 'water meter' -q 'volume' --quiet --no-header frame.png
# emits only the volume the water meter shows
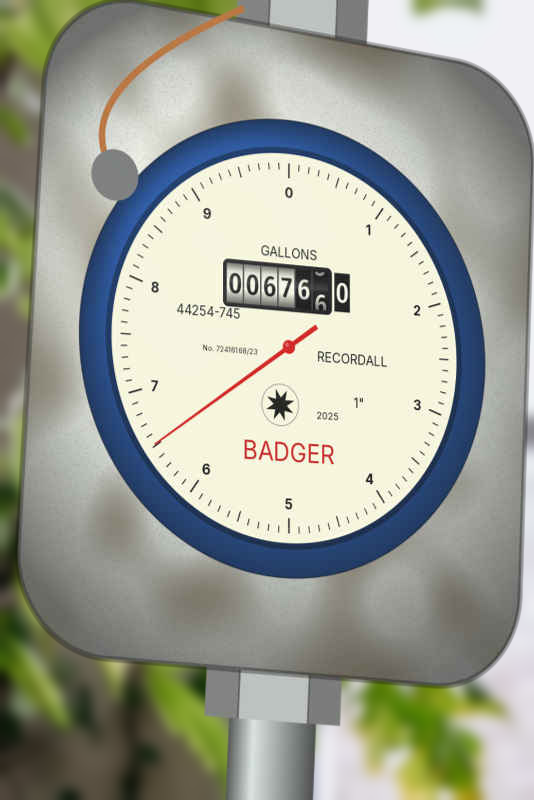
67656.5 gal
